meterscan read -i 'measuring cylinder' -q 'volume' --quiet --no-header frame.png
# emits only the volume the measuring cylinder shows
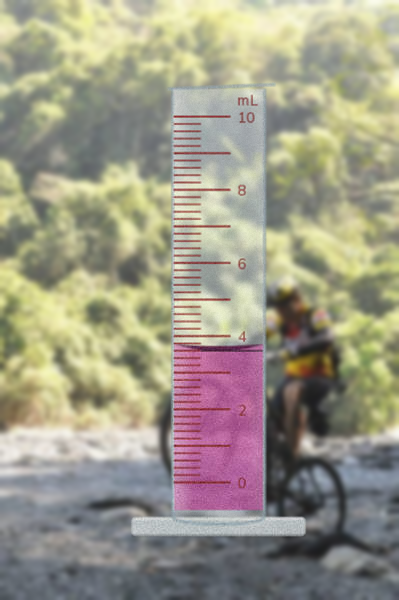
3.6 mL
